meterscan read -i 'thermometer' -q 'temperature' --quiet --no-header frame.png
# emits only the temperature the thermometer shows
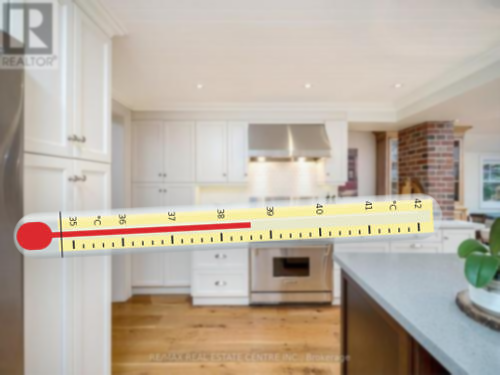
38.6 °C
